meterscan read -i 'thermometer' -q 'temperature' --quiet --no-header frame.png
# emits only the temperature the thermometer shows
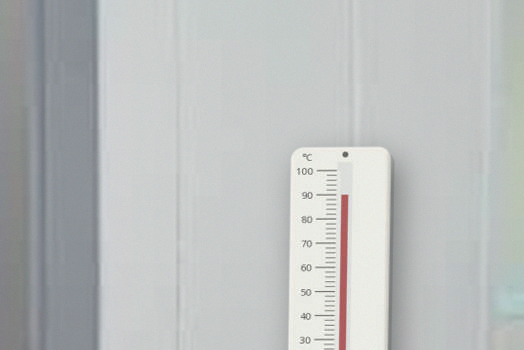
90 °C
